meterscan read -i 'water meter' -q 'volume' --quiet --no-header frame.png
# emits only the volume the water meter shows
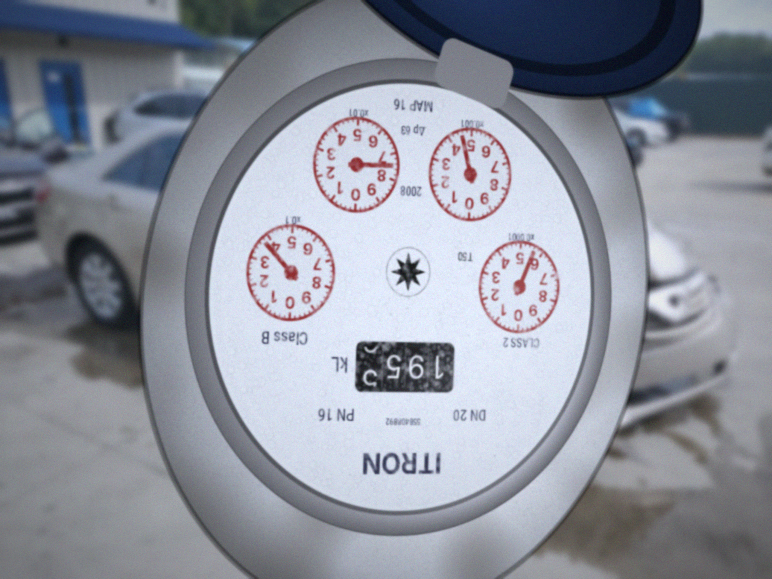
1955.3745 kL
